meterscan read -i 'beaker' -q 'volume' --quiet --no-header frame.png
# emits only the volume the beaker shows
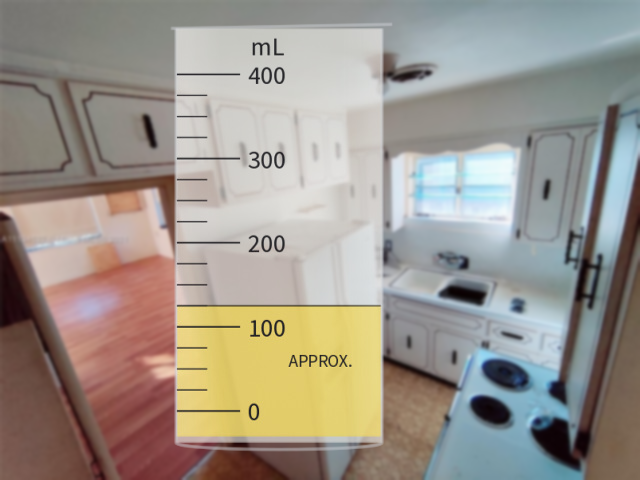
125 mL
